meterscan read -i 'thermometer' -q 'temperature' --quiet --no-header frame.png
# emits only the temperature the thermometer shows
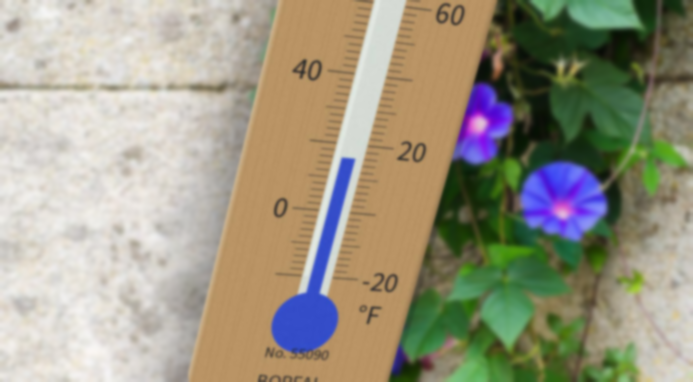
16 °F
